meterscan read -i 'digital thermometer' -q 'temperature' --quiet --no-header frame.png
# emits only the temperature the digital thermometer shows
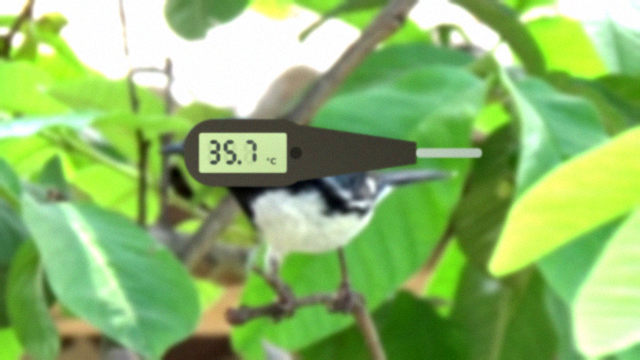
35.7 °C
